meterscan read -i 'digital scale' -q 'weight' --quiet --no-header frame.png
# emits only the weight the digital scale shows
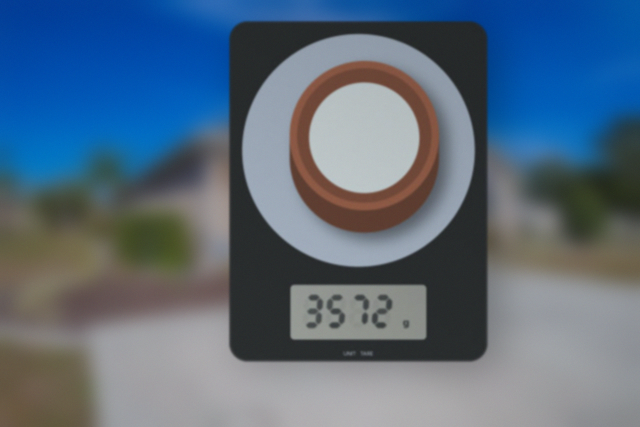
3572 g
